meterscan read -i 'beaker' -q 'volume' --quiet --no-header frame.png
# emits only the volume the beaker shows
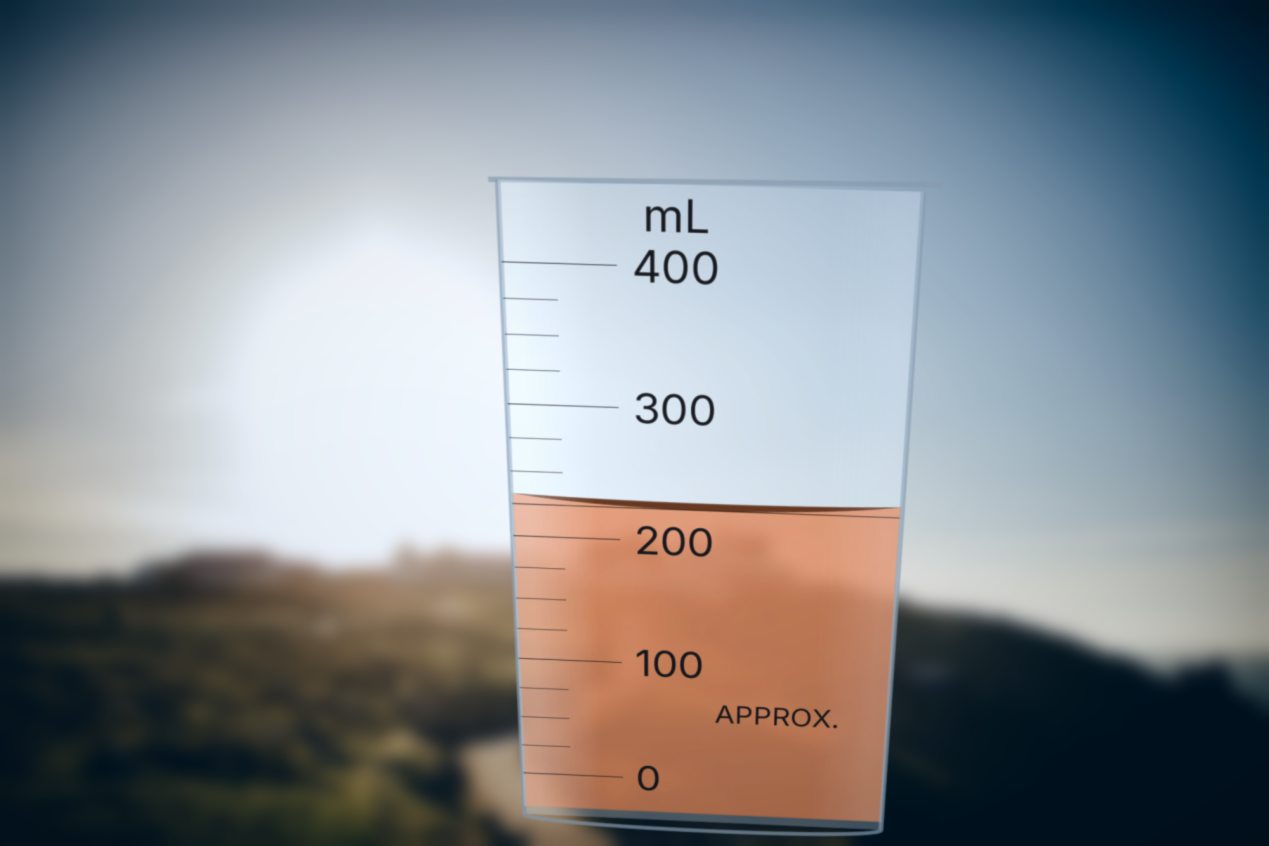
225 mL
